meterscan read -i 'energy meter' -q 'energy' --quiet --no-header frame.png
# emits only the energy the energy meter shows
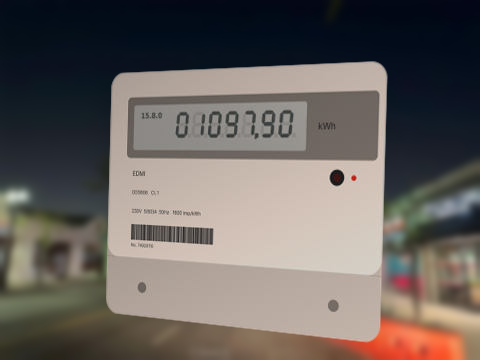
1097.90 kWh
